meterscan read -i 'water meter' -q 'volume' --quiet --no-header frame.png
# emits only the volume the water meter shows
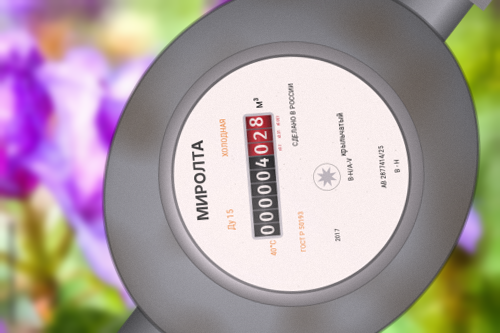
4.028 m³
